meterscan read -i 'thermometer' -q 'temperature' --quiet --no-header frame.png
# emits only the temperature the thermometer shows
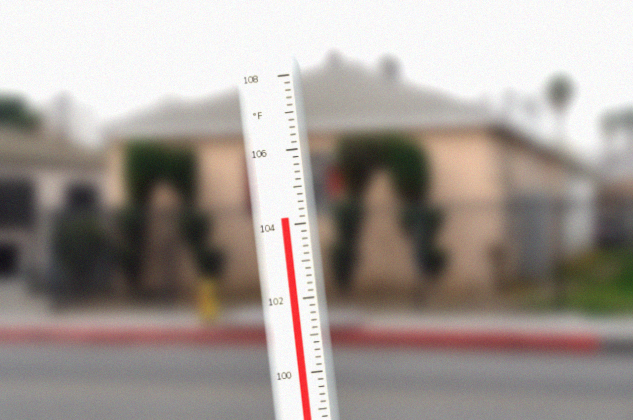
104.2 °F
